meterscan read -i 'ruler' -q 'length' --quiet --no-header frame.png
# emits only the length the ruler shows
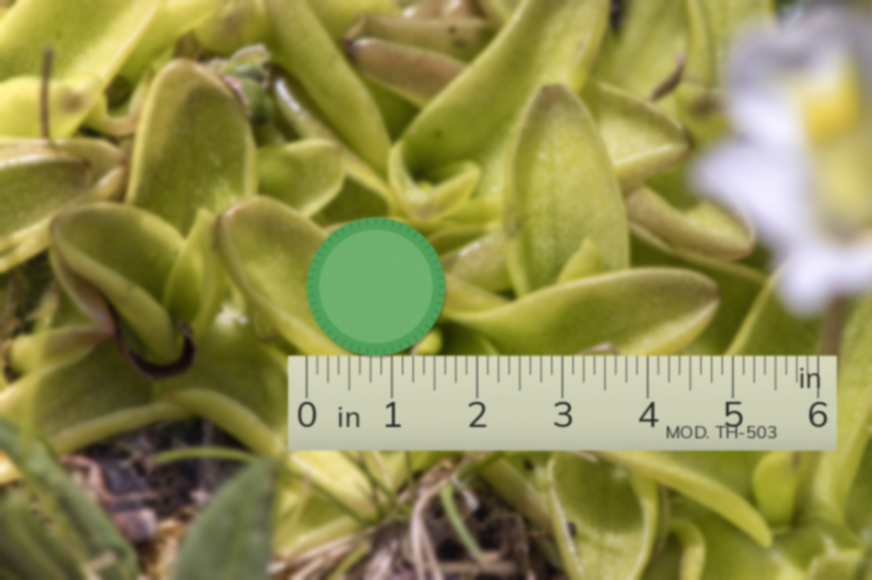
1.625 in
